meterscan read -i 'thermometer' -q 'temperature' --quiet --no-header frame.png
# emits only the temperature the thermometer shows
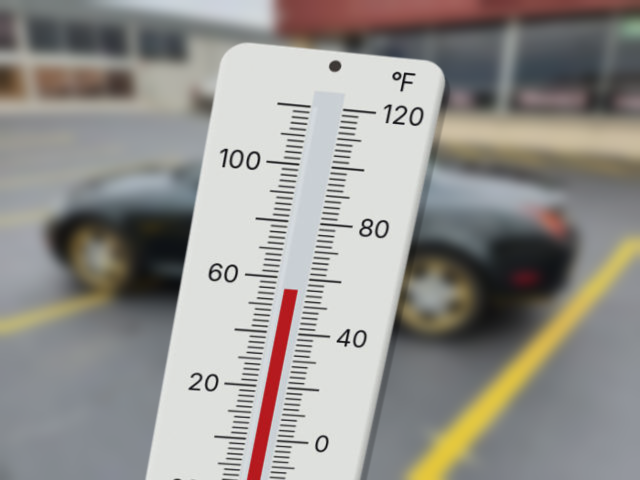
56 °F
